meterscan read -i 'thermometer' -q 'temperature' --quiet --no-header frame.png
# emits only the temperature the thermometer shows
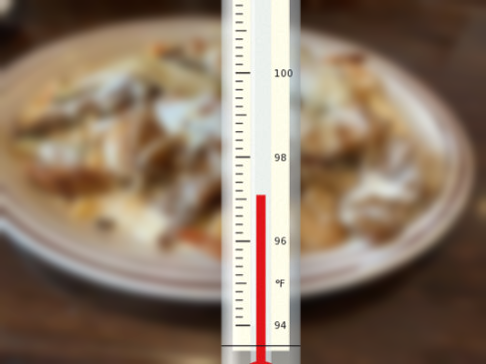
97.1 °F
